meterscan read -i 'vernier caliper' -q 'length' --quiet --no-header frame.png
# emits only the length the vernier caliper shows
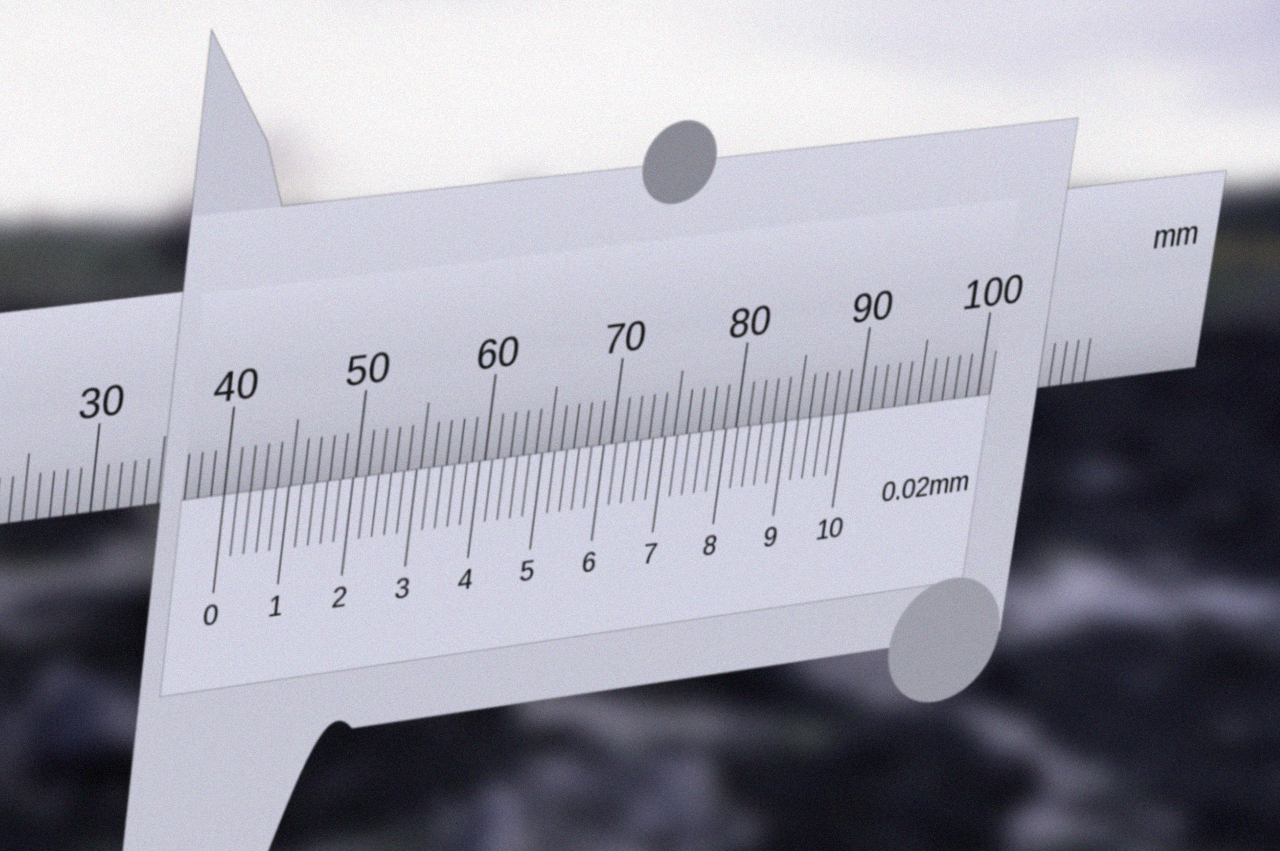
40.0 mm
